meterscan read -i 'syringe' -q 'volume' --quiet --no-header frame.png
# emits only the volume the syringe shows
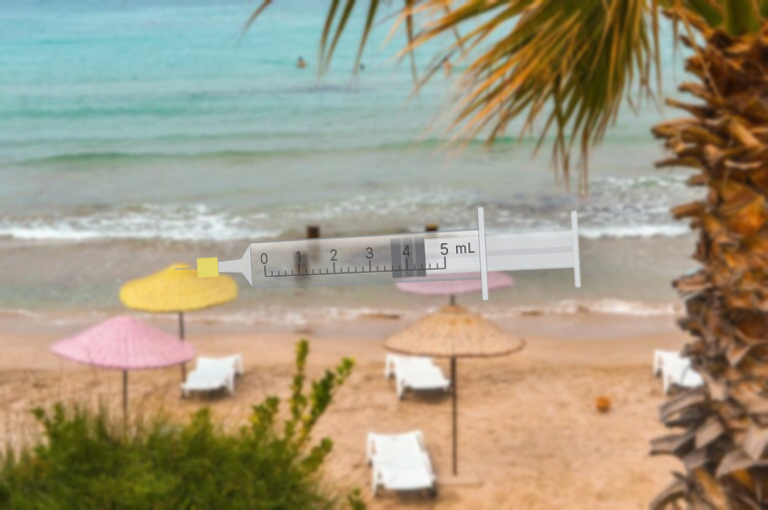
3.6 mL
